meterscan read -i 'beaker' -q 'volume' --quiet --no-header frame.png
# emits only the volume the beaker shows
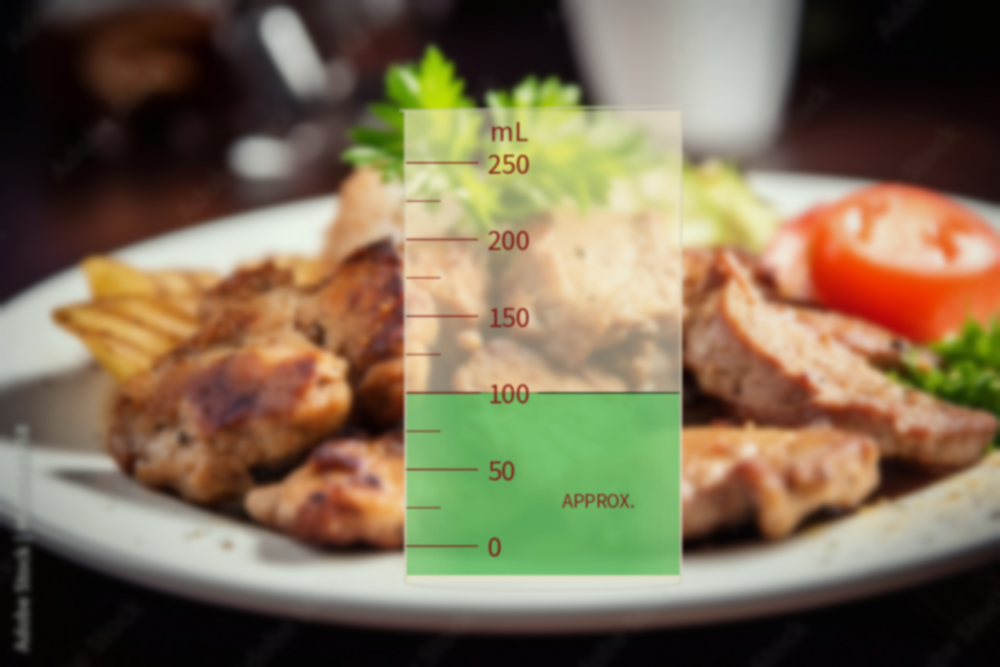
100 mL
